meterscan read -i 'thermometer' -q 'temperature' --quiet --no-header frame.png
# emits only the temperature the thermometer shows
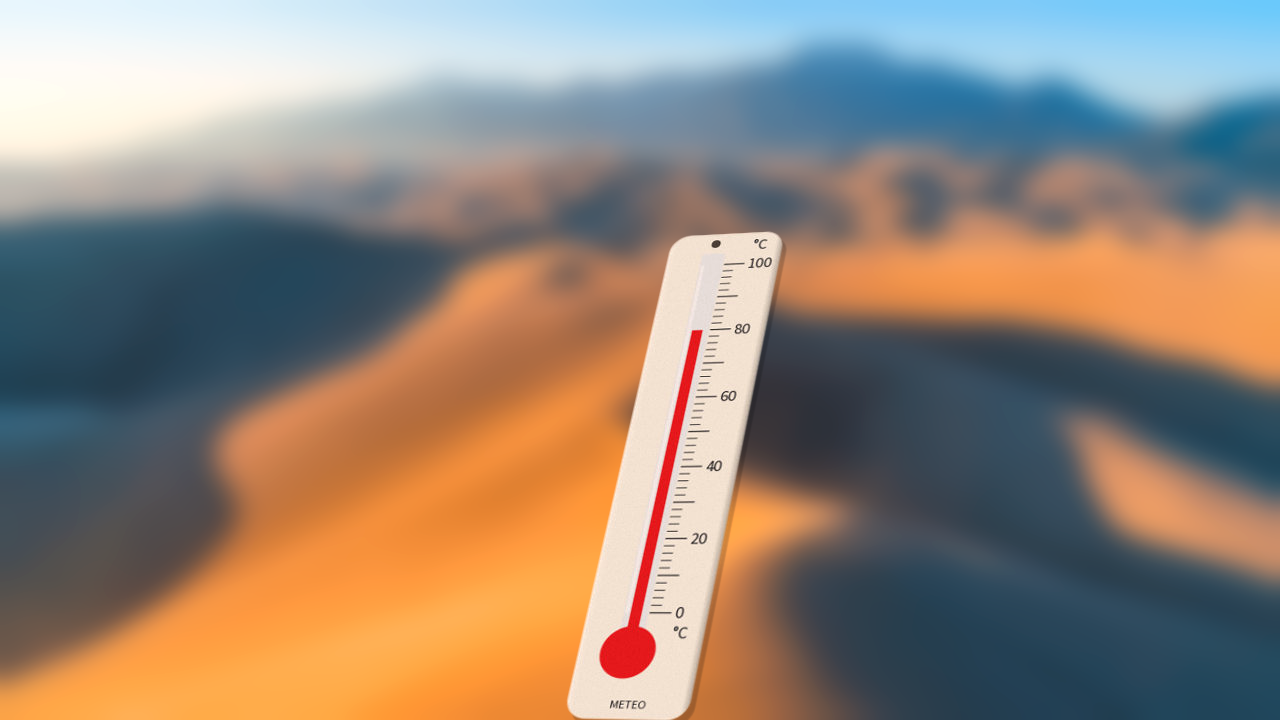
80 °C
